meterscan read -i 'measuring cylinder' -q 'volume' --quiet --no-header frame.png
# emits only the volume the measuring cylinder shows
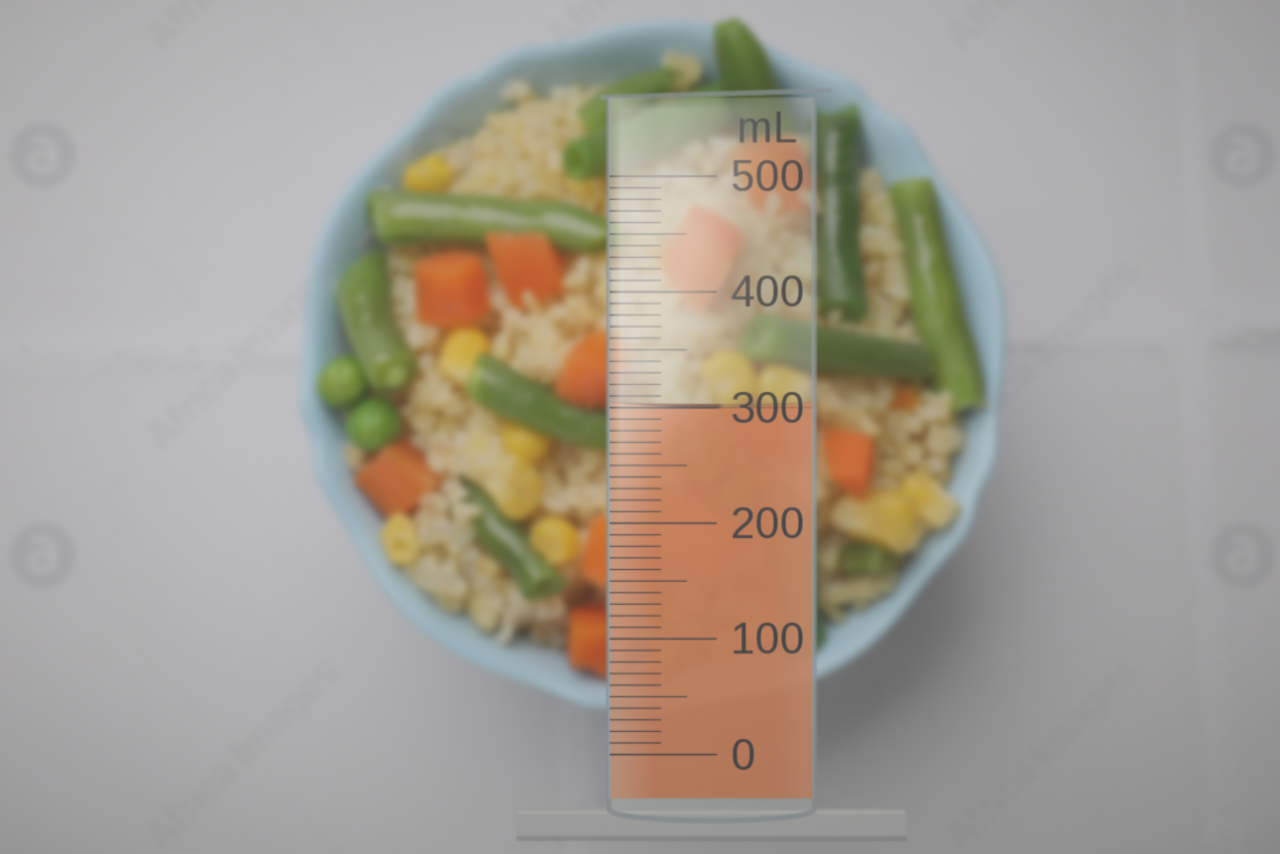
300 mL
